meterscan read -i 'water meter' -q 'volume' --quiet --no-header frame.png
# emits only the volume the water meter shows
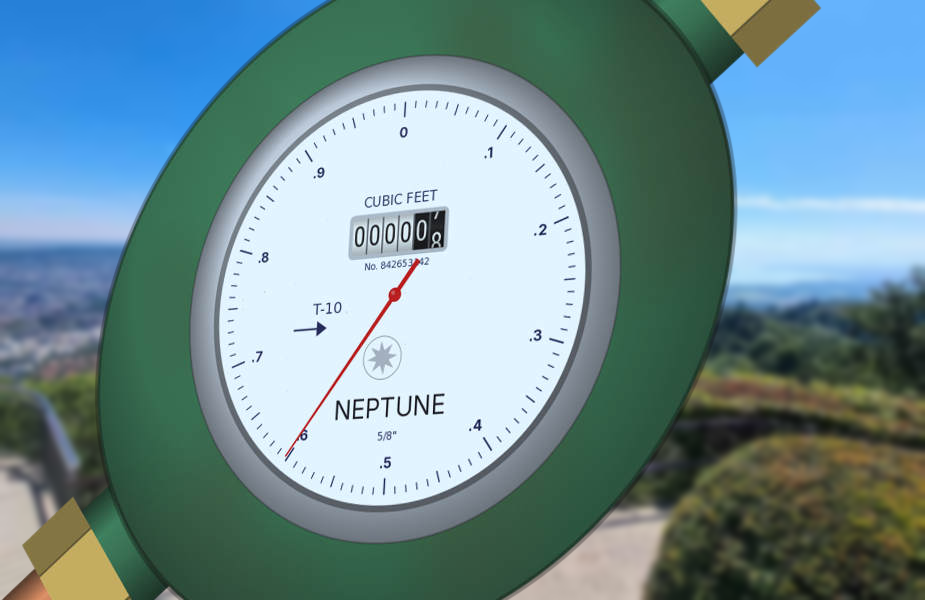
7.60 ft³
